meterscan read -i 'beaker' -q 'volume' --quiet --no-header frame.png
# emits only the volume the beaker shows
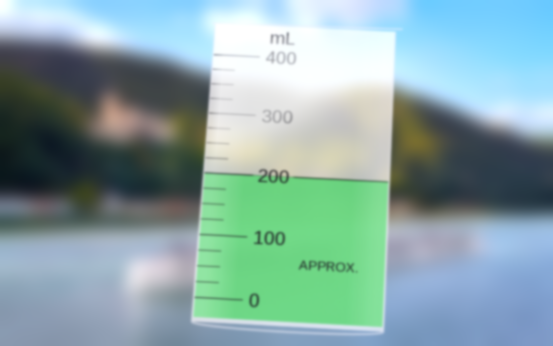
200 mL
